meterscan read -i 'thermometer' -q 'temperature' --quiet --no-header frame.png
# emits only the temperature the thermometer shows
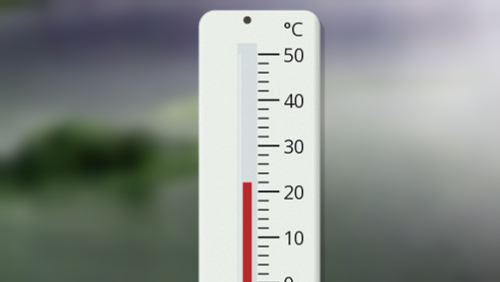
22 °C
